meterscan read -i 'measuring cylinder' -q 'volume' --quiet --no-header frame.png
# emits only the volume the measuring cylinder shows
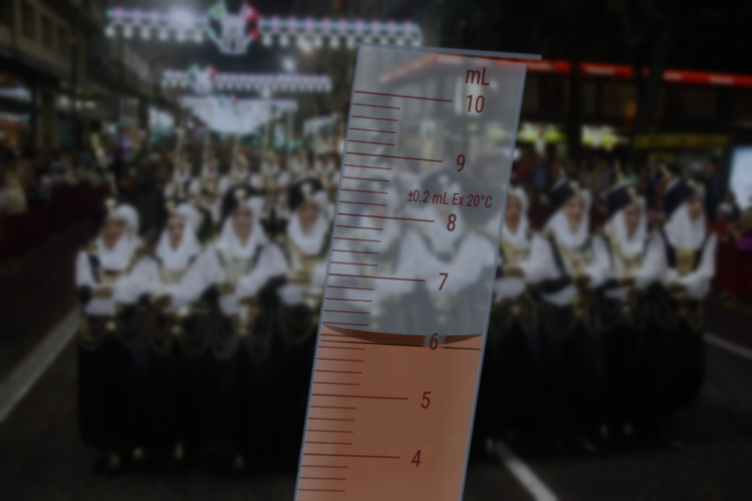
5.9 mL
